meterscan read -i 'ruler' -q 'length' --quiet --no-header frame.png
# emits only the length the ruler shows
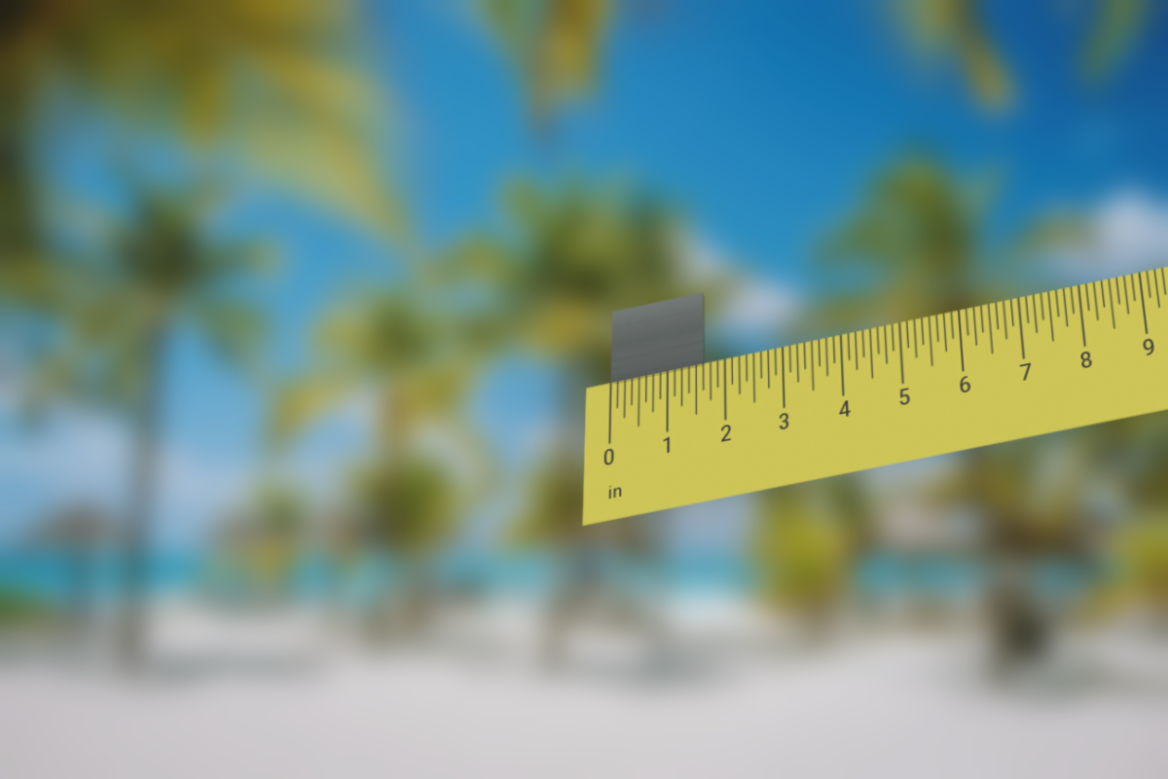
1.625 in
